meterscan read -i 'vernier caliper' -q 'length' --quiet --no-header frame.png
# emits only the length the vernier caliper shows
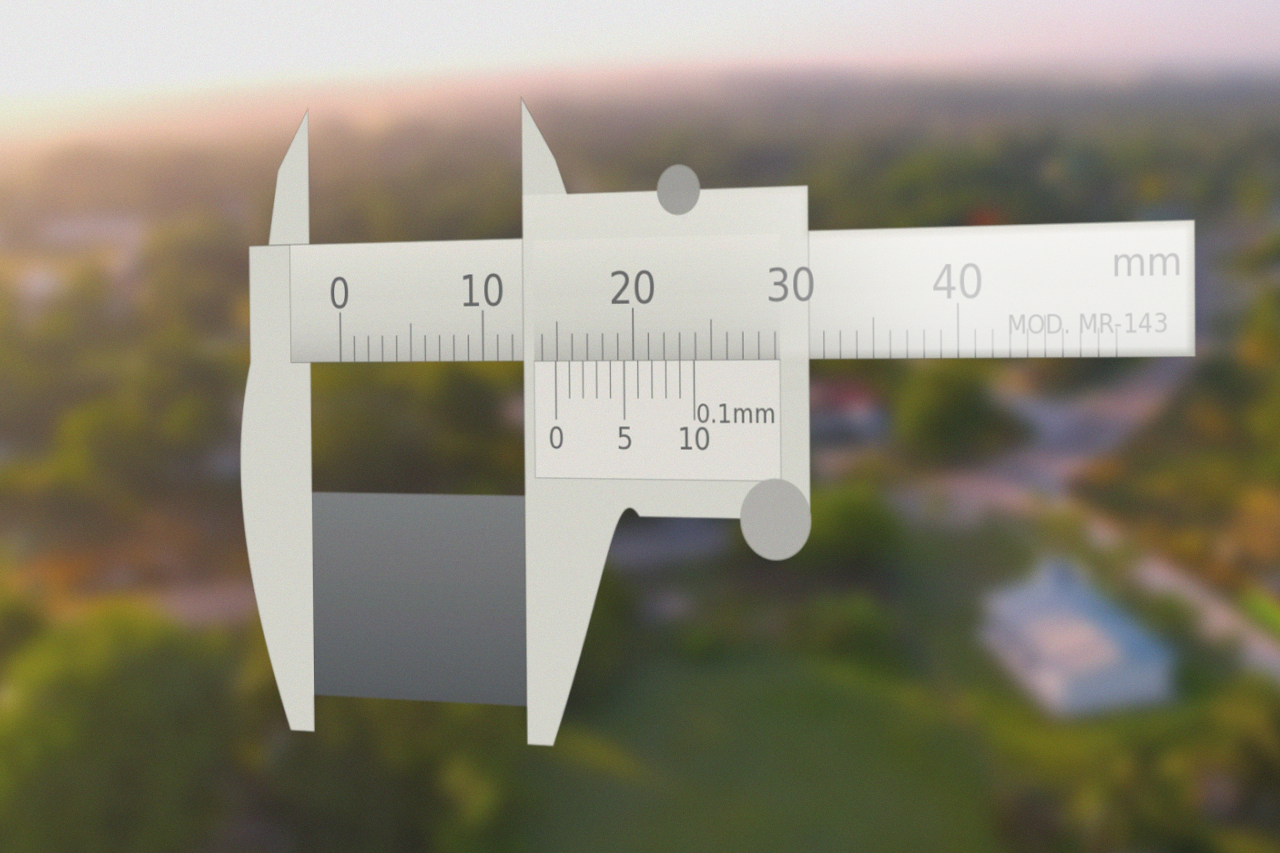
14.9 mm
